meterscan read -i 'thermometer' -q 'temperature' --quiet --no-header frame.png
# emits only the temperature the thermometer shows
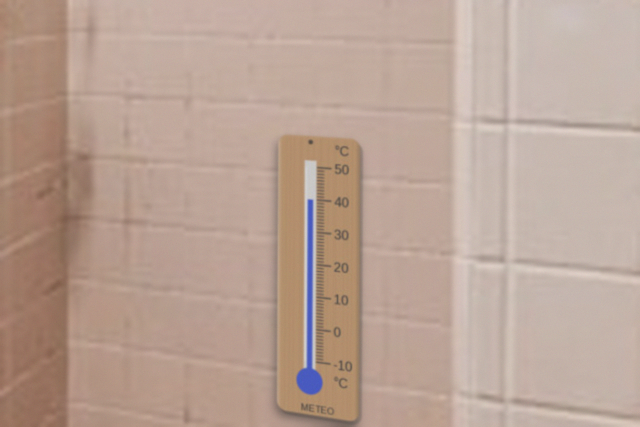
40 °C
